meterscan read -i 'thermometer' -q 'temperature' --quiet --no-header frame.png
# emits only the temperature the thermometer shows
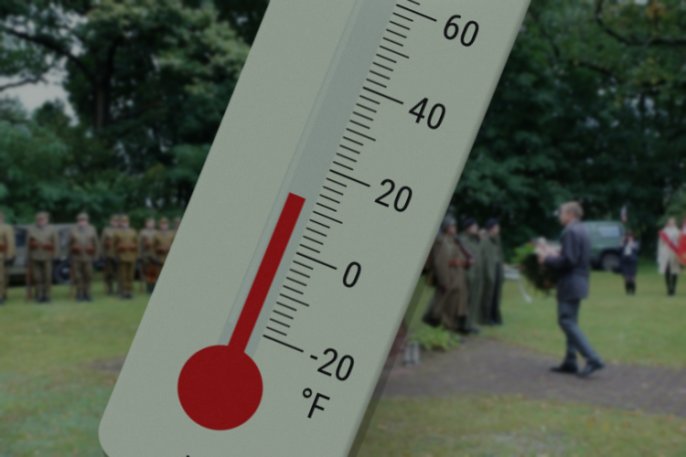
12 °F
